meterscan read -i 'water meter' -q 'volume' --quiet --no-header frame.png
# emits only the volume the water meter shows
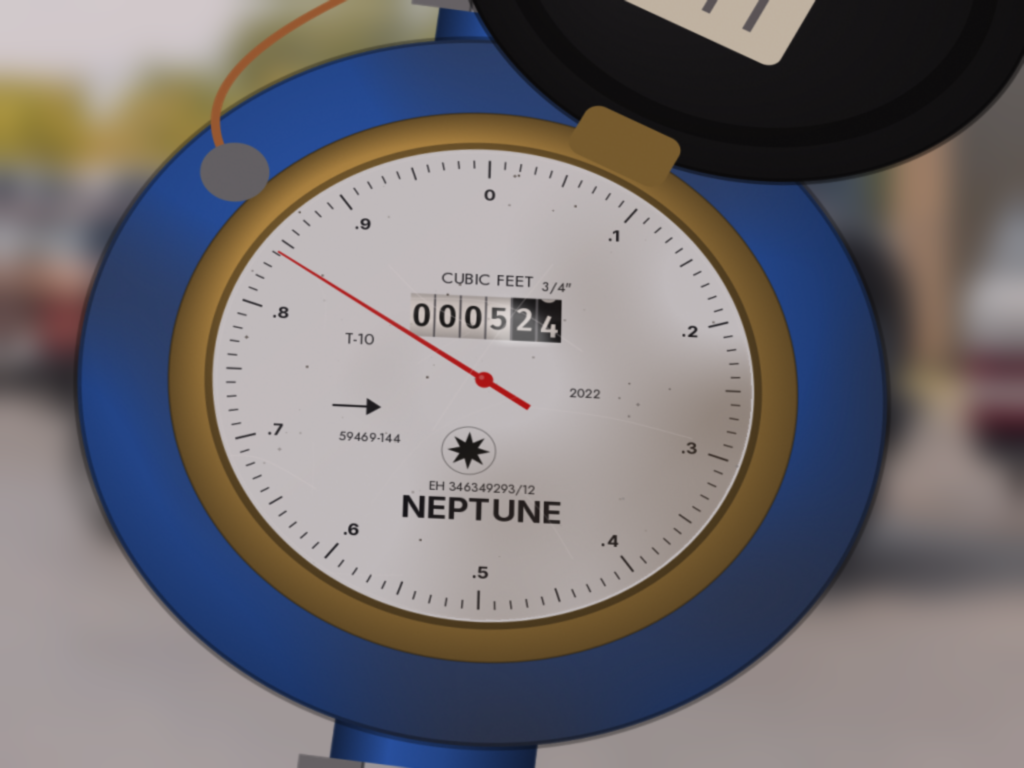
523.84 ft³
